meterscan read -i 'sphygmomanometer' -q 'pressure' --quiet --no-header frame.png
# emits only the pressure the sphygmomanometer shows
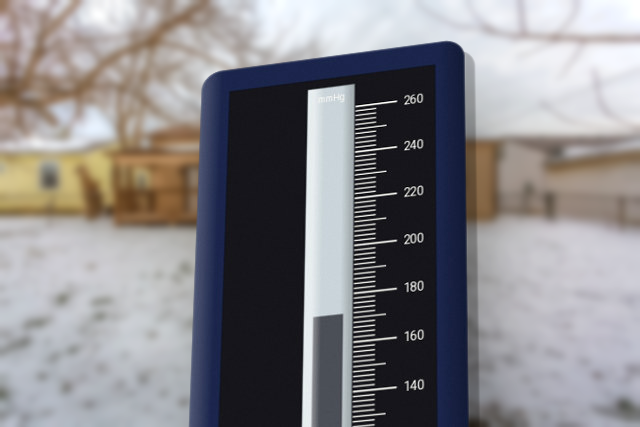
172 mmHg
